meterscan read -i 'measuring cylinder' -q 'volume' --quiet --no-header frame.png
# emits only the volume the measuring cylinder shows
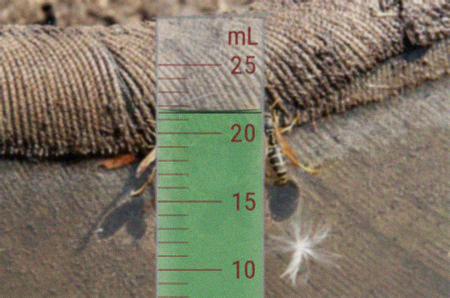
21.5 mL
